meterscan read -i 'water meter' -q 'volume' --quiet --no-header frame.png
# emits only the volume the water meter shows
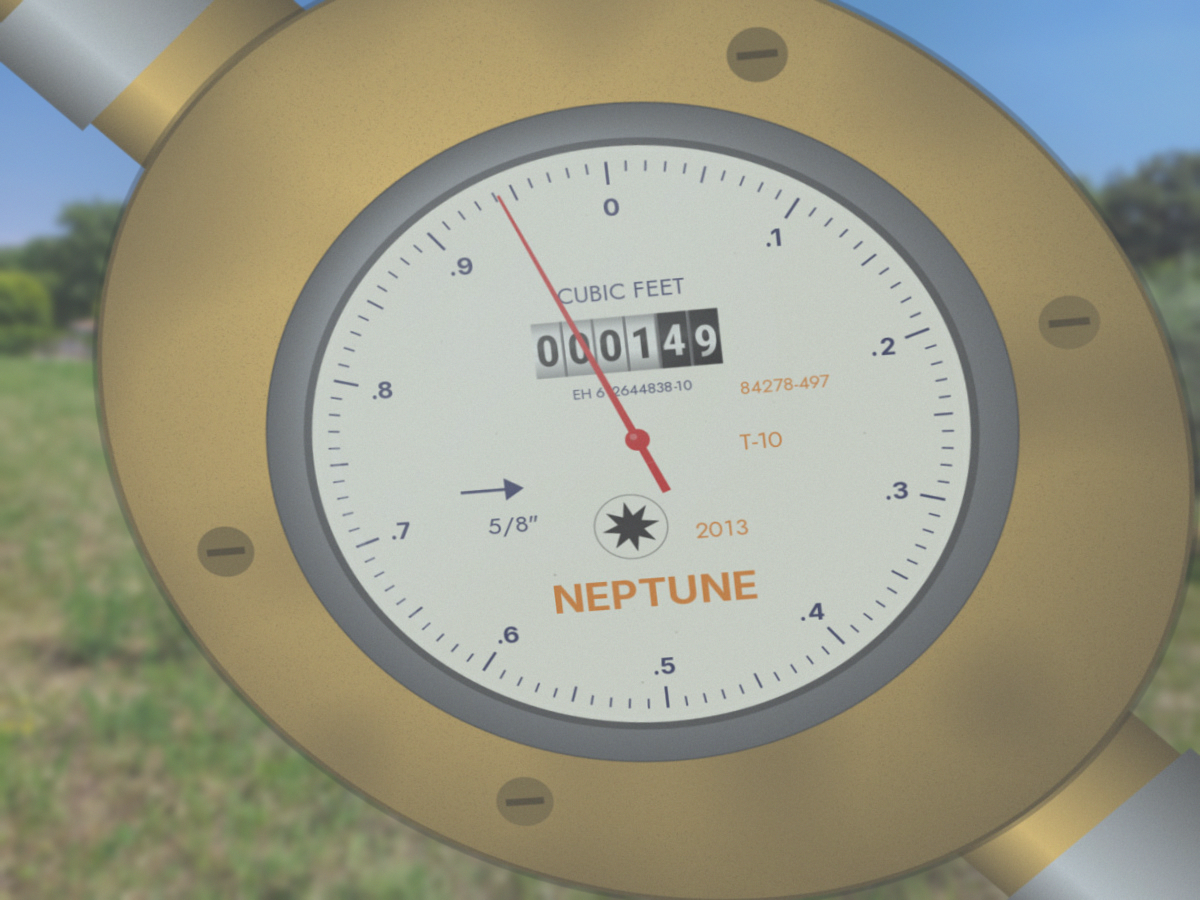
148.94 ft³
